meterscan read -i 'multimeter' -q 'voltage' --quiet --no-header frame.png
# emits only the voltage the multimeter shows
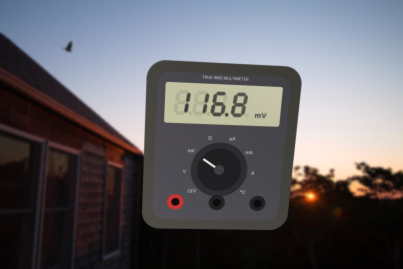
116.8 mV
